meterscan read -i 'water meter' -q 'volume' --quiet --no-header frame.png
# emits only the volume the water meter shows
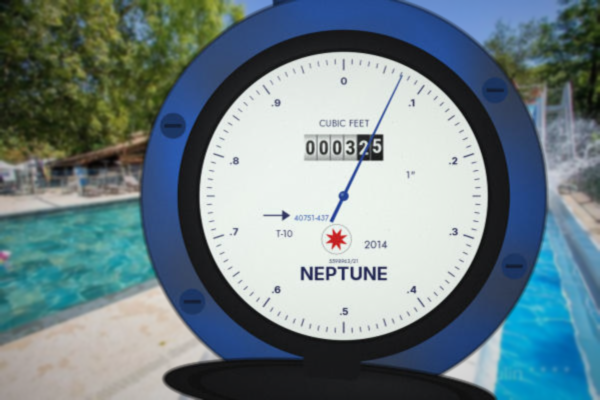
325.07 ft³
